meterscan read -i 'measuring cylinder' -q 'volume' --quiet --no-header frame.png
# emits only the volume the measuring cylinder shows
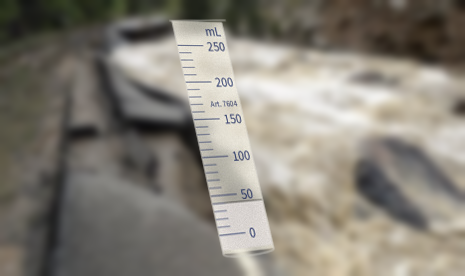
40 mL
